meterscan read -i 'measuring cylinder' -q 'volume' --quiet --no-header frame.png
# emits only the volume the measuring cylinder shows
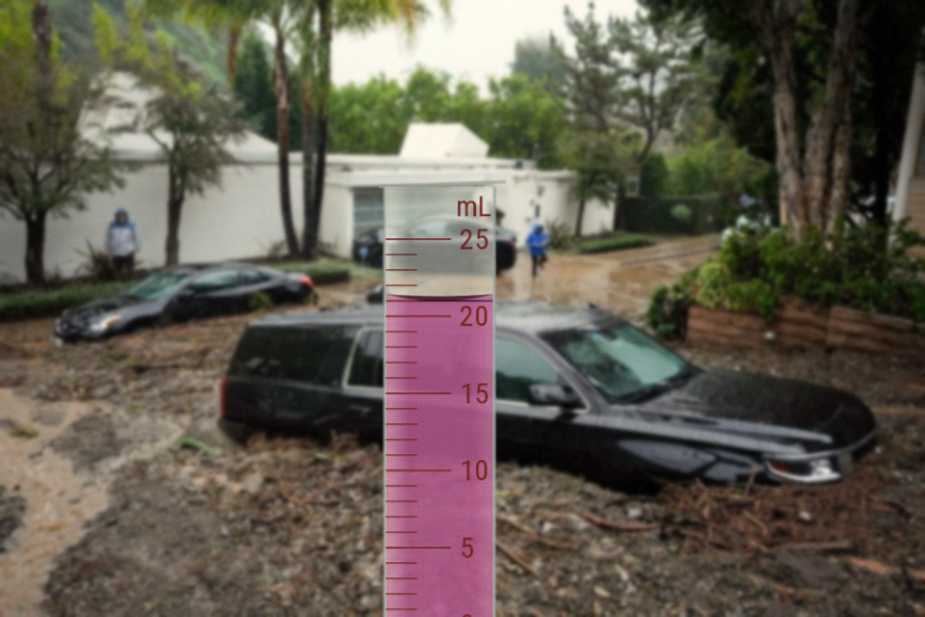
21 mL
